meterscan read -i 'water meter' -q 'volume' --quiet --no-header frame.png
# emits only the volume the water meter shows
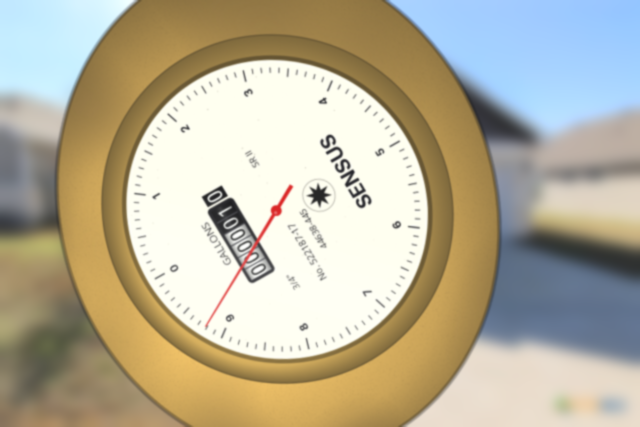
9.2 gal
